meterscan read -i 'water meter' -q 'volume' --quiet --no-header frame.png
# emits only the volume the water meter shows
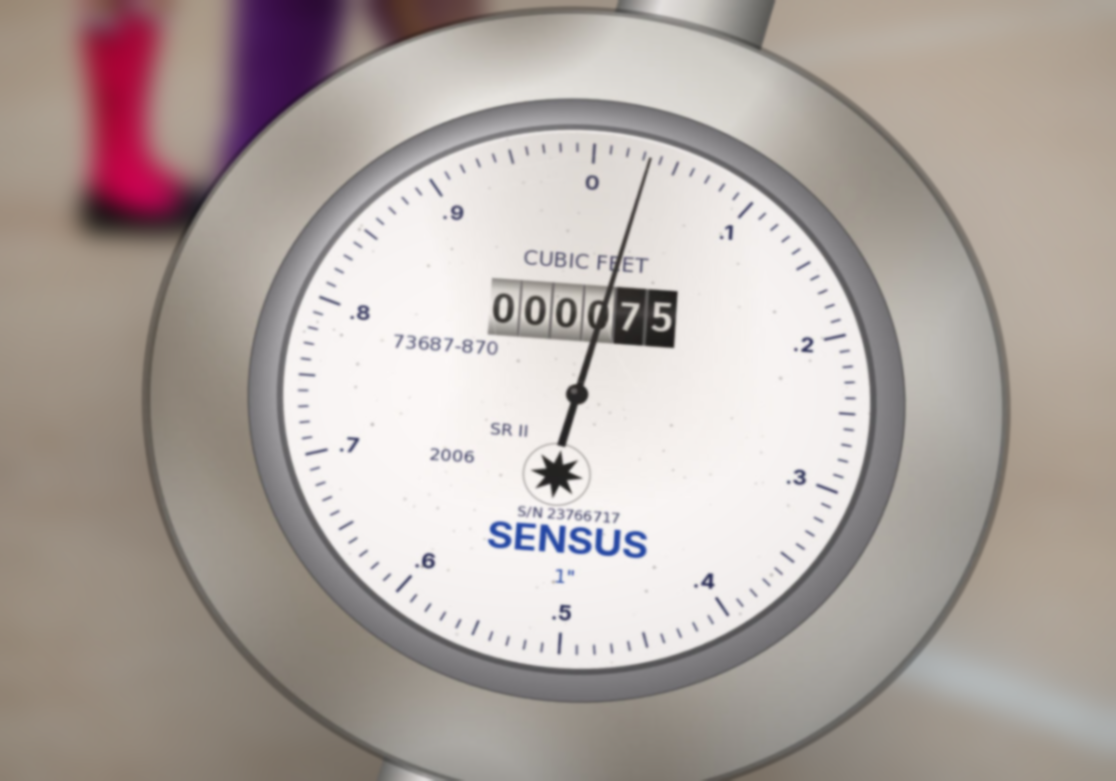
75.03 ft³
